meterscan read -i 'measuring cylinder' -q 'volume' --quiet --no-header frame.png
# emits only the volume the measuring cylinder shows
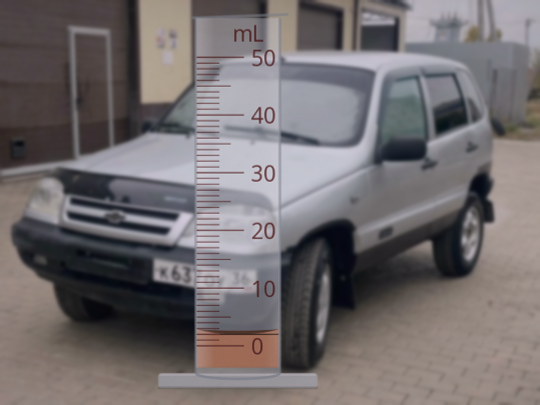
2 mL
